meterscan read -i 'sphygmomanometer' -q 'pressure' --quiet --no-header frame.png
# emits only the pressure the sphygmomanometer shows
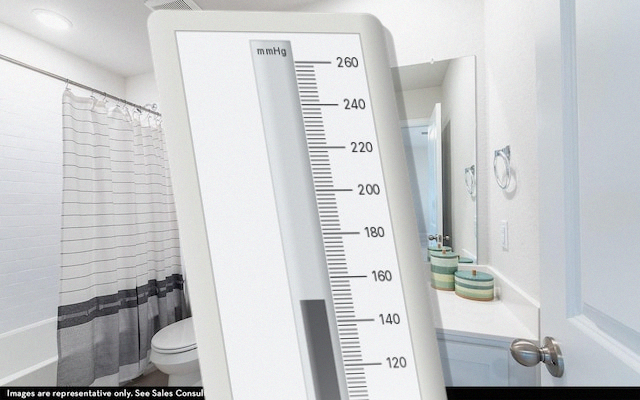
150 mmHg
